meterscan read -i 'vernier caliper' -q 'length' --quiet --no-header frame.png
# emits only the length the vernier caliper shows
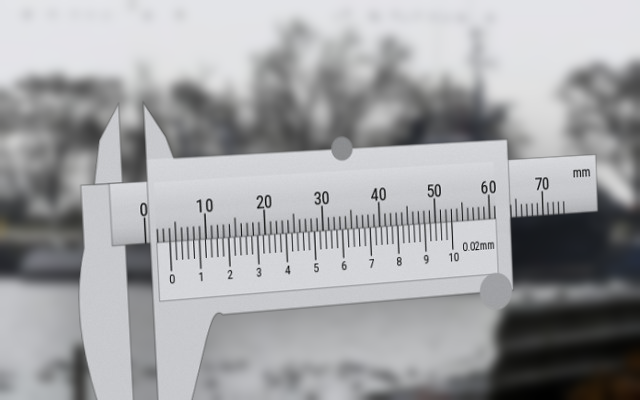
4.0 mm
